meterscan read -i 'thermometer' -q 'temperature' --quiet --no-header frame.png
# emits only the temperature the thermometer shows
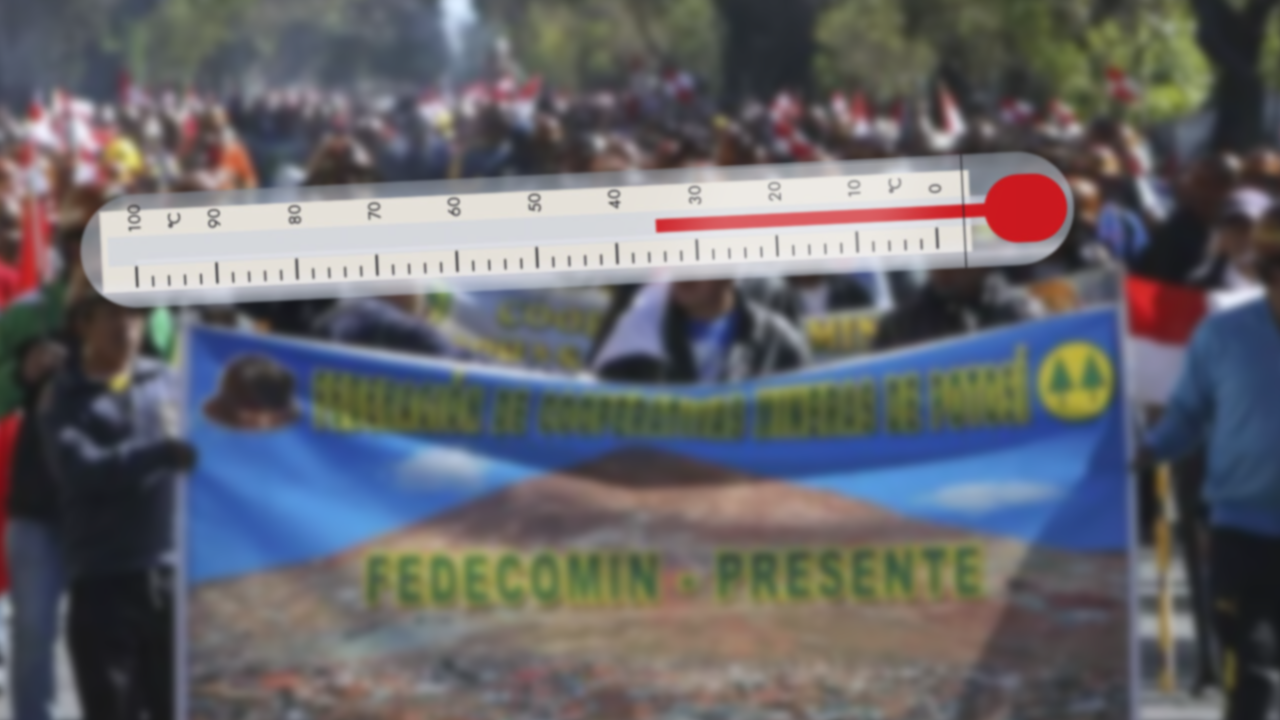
35 °C
